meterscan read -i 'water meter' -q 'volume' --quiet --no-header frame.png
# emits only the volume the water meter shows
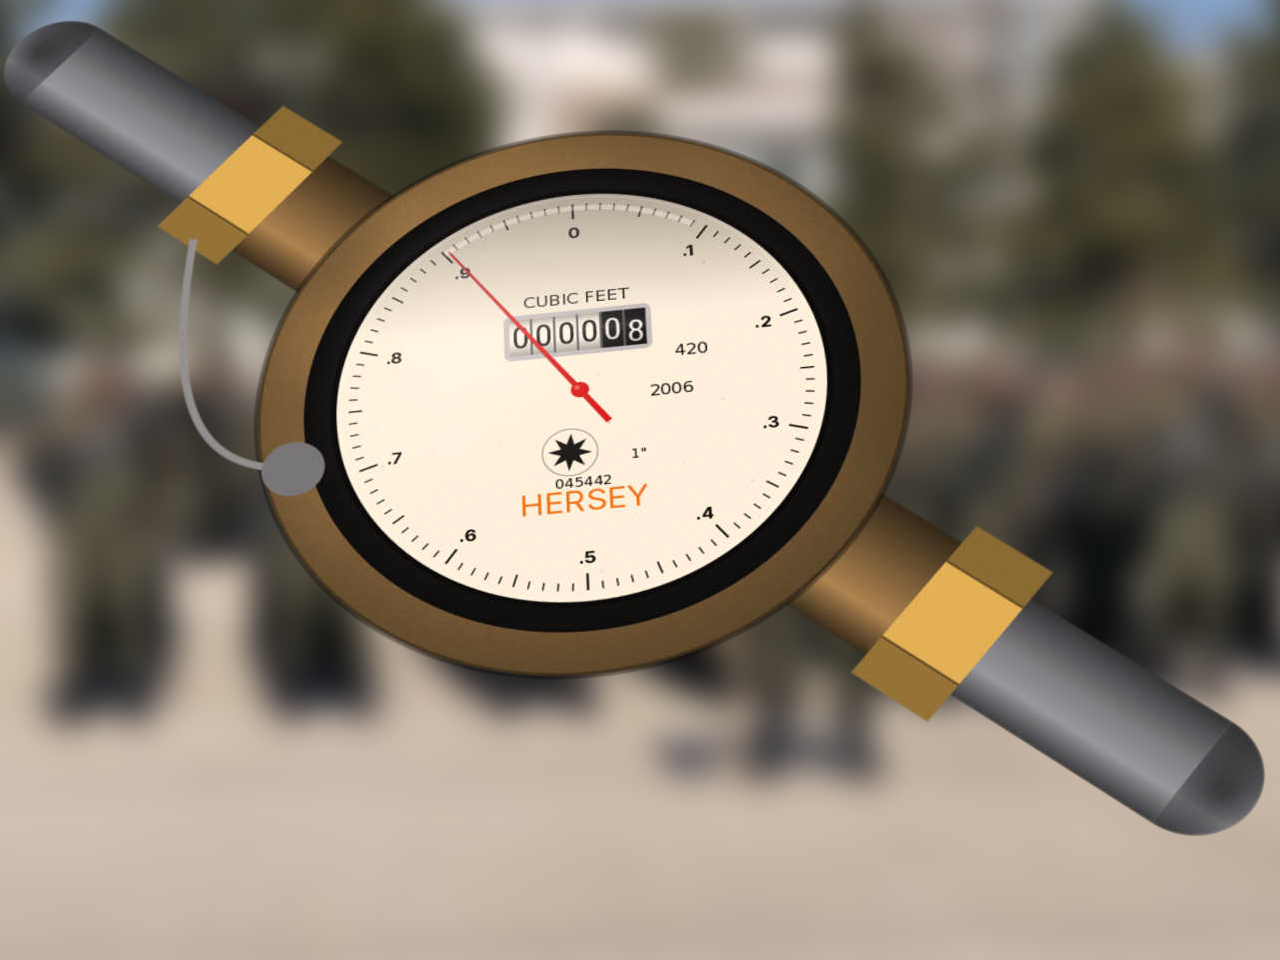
7.90 ft³
